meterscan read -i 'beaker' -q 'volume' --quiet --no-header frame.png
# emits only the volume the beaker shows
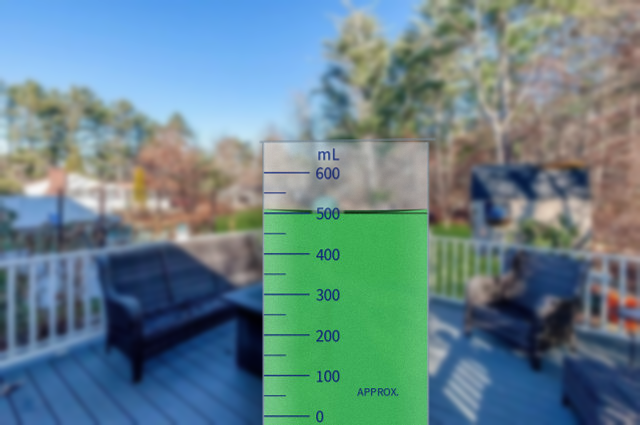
500 mL
